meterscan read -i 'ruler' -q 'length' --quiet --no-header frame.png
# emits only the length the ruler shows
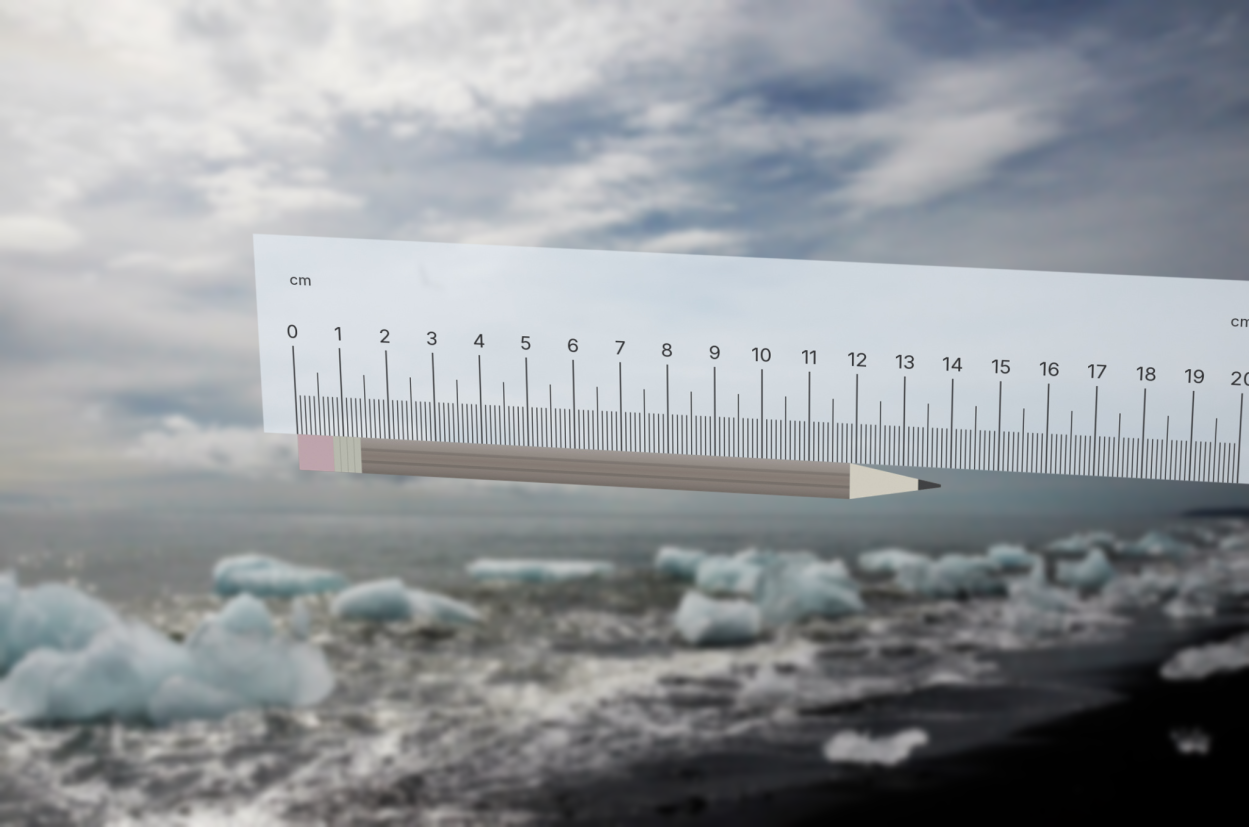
13.8 cm
